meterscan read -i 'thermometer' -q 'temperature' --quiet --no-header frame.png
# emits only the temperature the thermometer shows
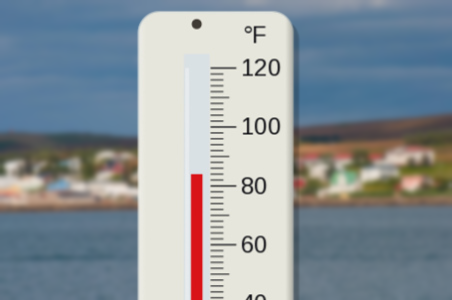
84 °F
